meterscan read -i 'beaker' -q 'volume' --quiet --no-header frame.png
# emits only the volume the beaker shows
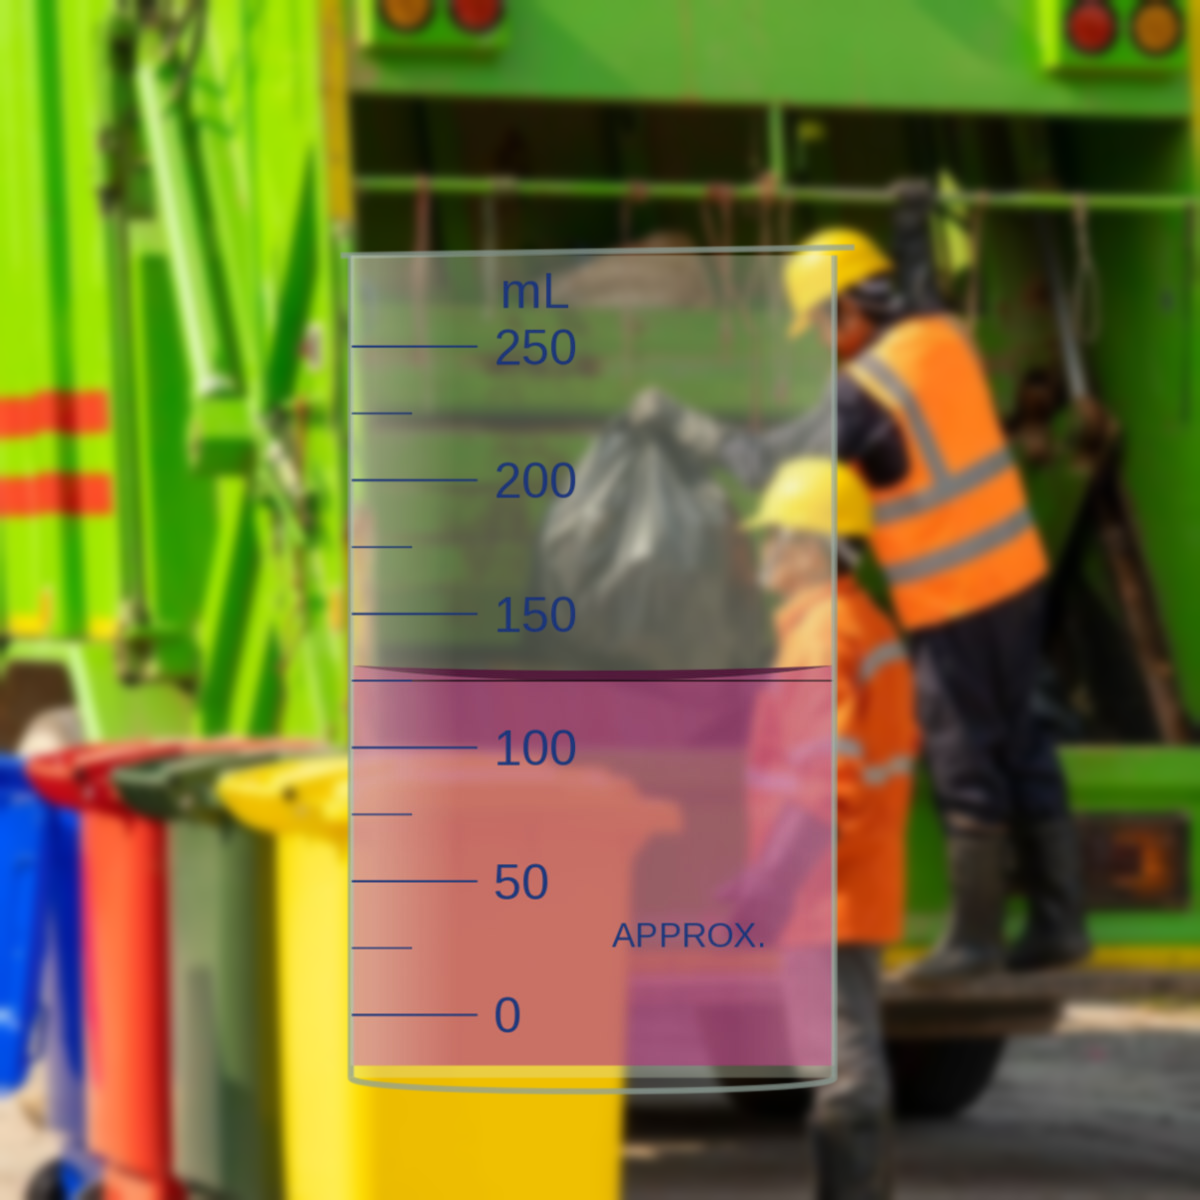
125 mL
